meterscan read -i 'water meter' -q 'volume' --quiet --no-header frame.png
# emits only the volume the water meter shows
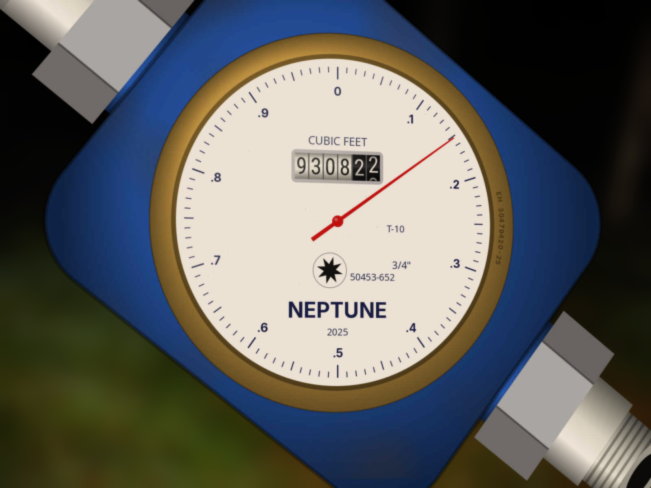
930822.15 ft³
